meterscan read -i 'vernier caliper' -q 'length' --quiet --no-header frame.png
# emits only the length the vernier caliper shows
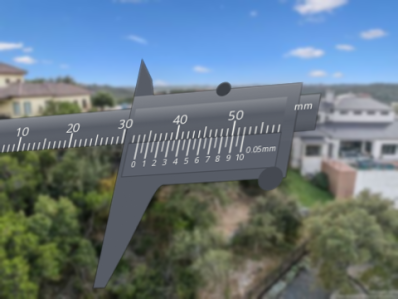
33.0 mm
